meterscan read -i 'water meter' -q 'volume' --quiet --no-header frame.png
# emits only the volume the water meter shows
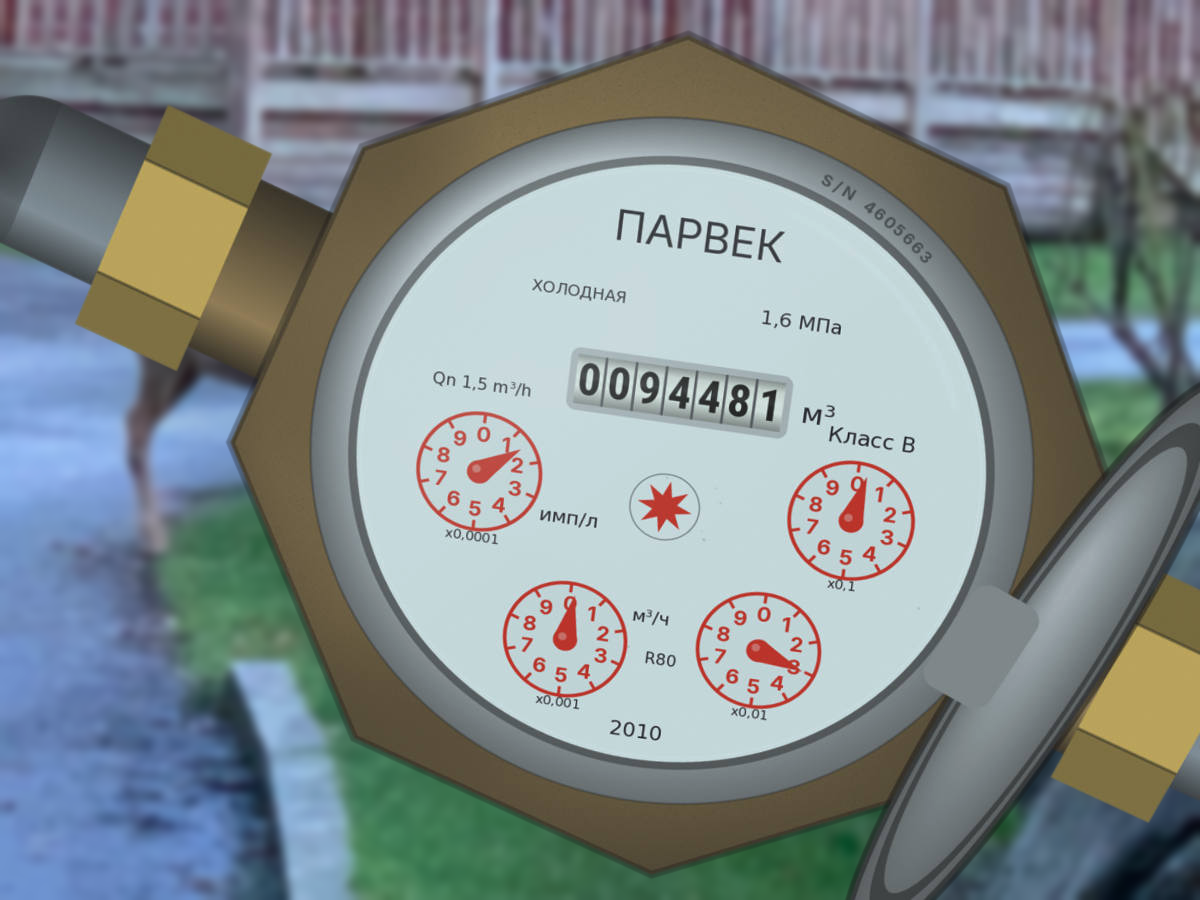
94481.0301 m³
